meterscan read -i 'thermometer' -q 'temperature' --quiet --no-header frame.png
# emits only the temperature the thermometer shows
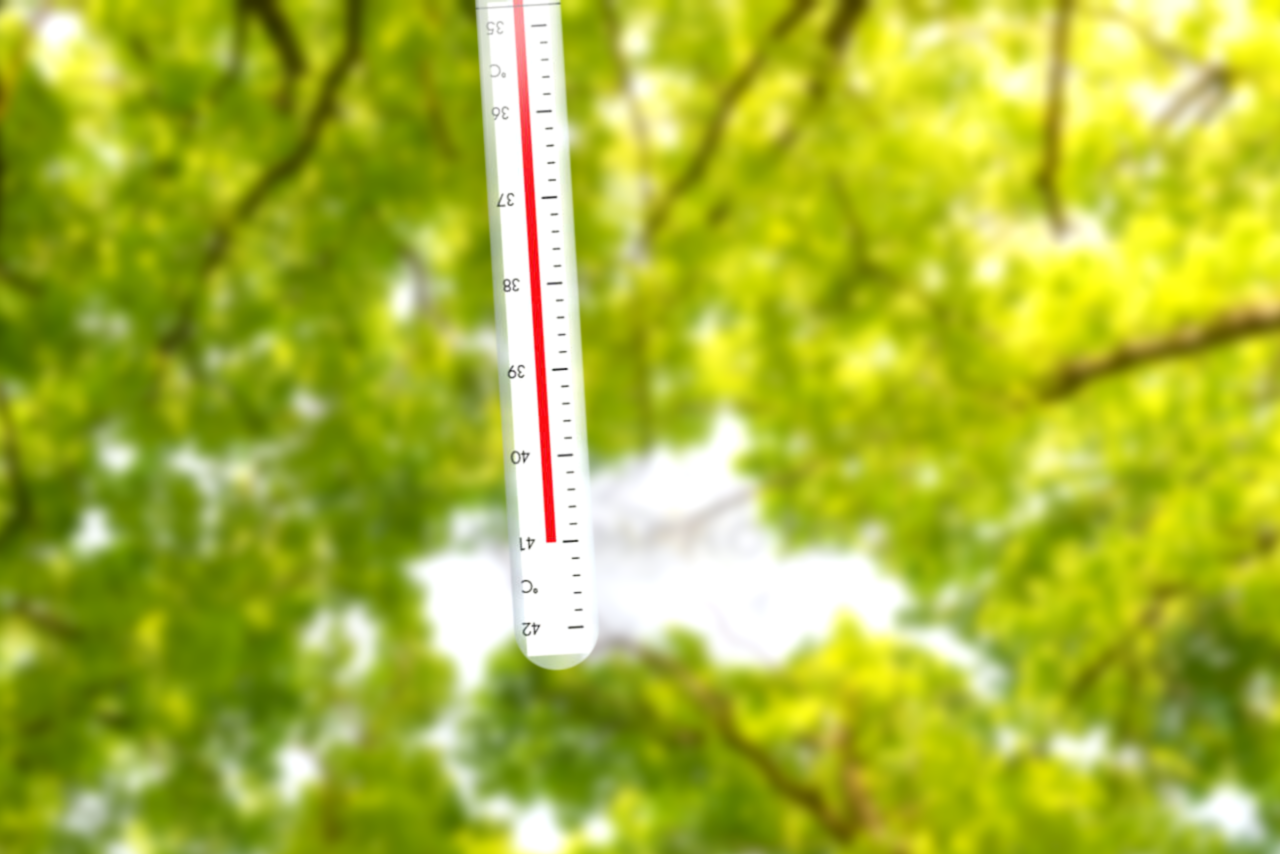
41 °C
